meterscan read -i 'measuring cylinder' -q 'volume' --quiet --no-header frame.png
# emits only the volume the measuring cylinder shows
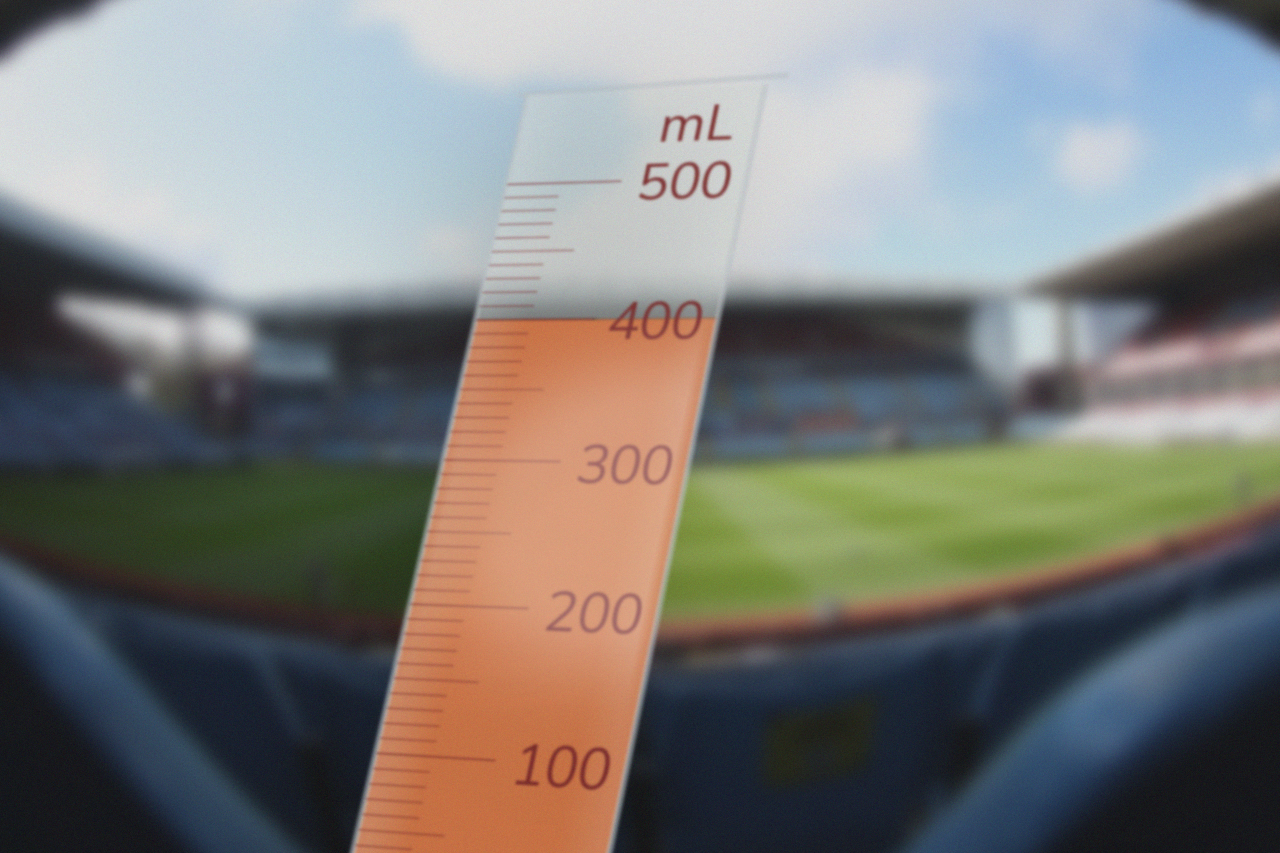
400 mL
